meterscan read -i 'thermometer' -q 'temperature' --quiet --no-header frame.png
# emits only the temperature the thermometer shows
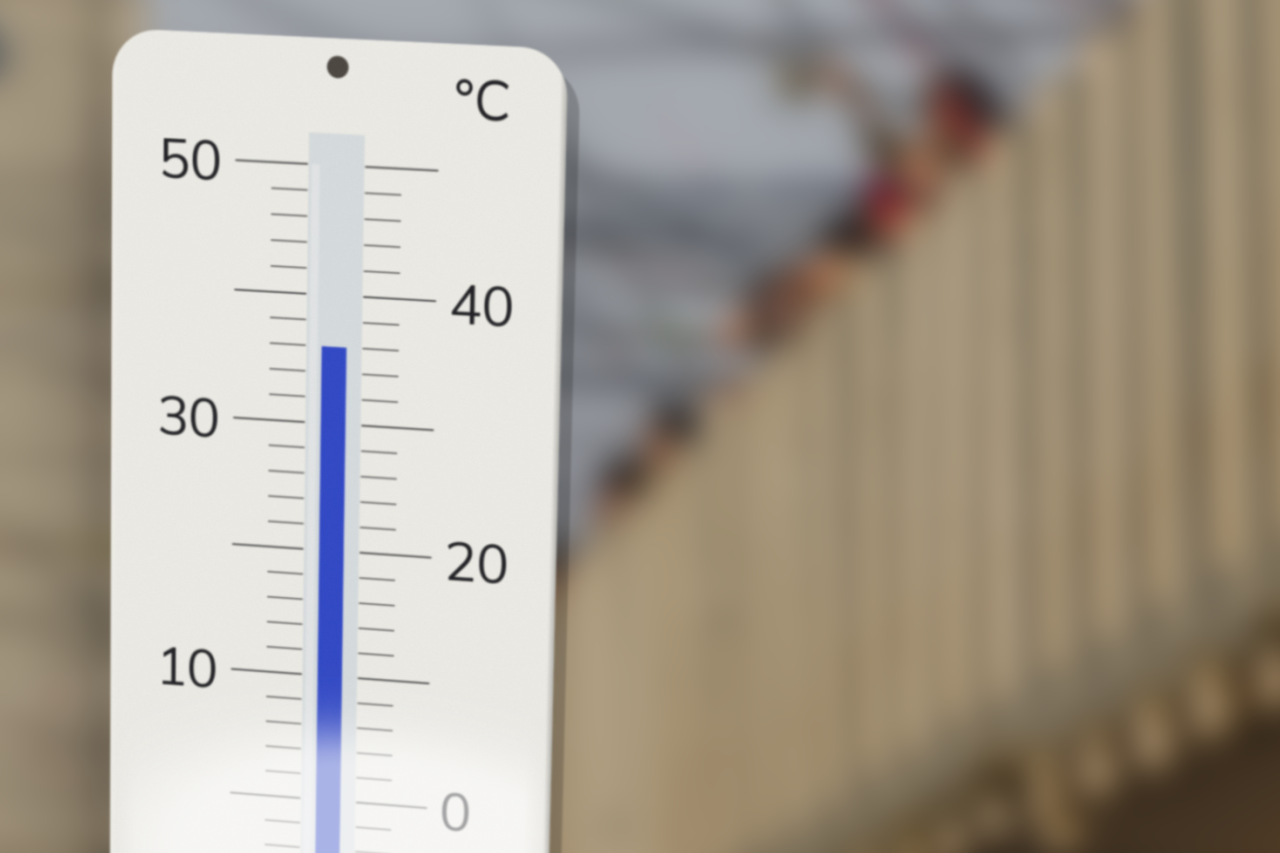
36 °C
